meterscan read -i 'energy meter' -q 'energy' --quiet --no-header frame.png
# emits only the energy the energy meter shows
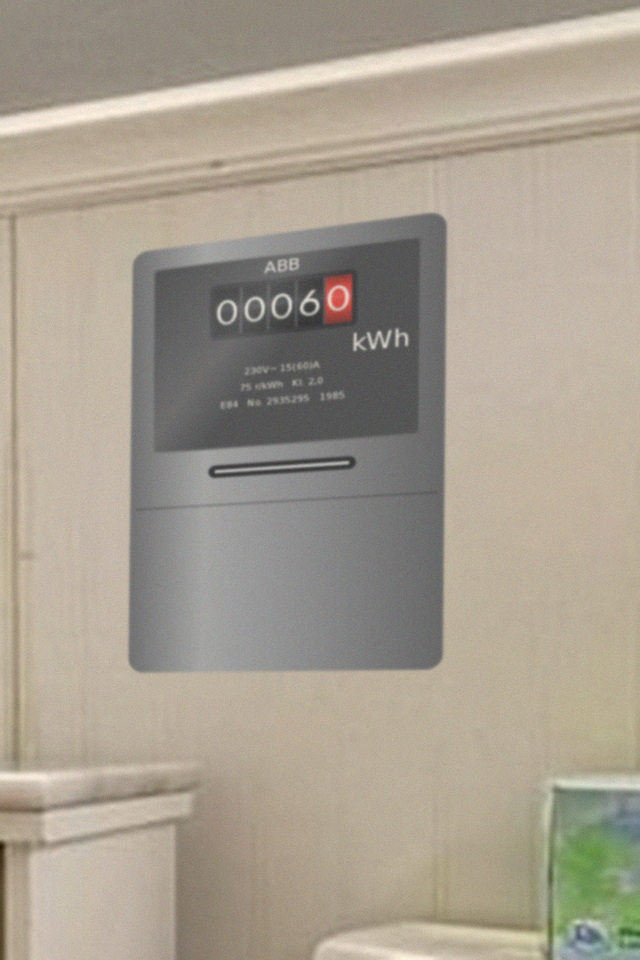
6.0 kWh
